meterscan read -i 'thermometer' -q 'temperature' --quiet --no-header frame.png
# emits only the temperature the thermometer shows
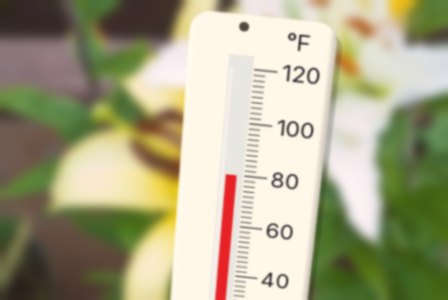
80 °F
